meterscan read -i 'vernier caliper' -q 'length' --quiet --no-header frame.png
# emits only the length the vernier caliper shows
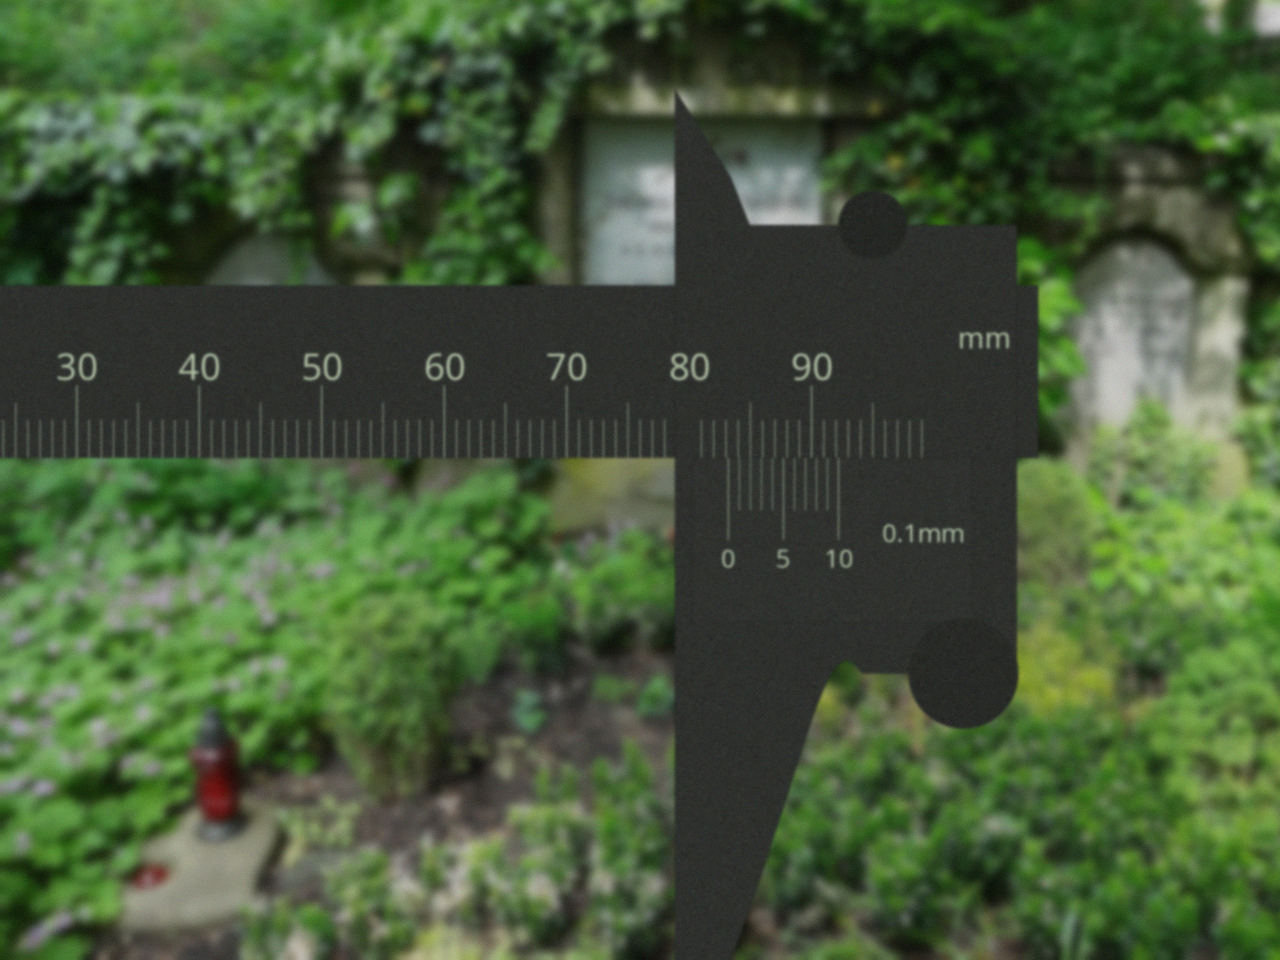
83.2 mm
